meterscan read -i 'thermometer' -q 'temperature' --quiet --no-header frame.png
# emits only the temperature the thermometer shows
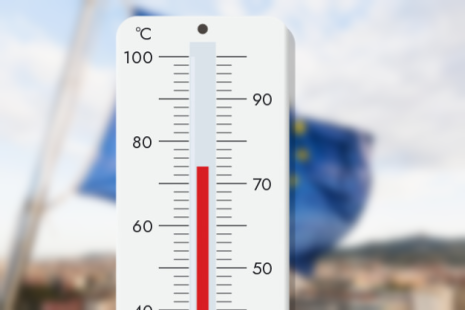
74 °C
